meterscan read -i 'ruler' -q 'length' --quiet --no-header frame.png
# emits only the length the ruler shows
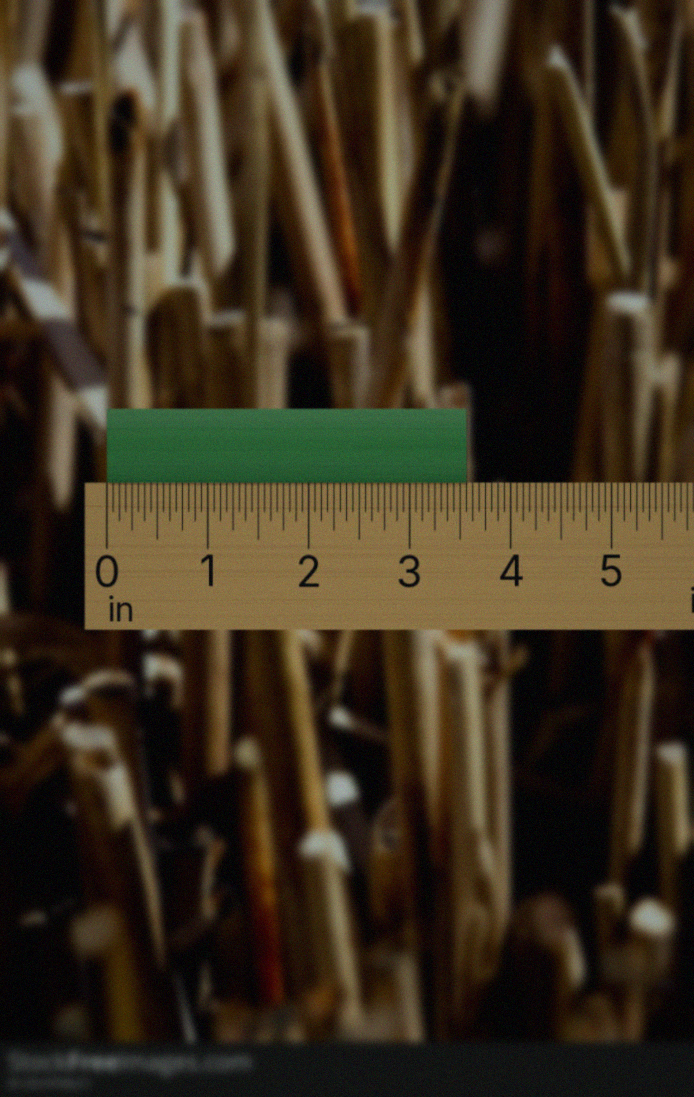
3.5625 in
